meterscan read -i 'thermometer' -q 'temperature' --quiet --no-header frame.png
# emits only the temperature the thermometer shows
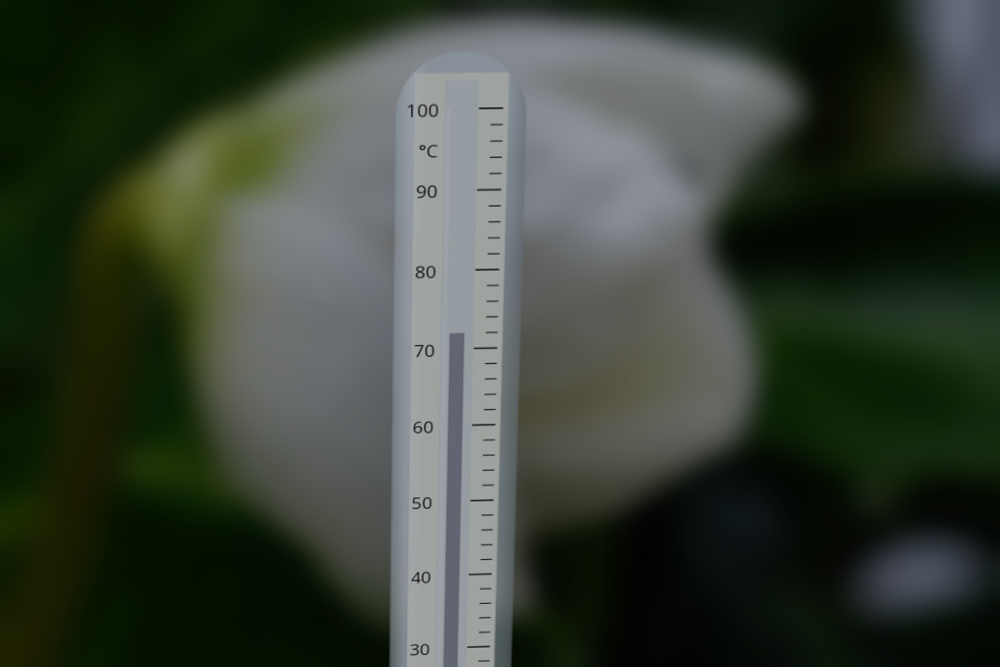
72 °C
